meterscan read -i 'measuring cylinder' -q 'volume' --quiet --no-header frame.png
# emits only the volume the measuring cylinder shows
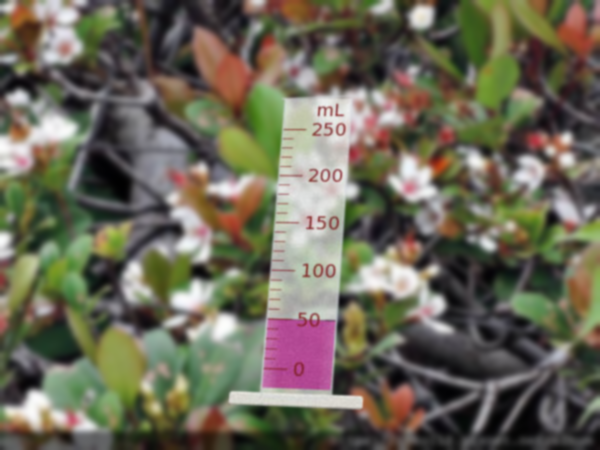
50 mL
